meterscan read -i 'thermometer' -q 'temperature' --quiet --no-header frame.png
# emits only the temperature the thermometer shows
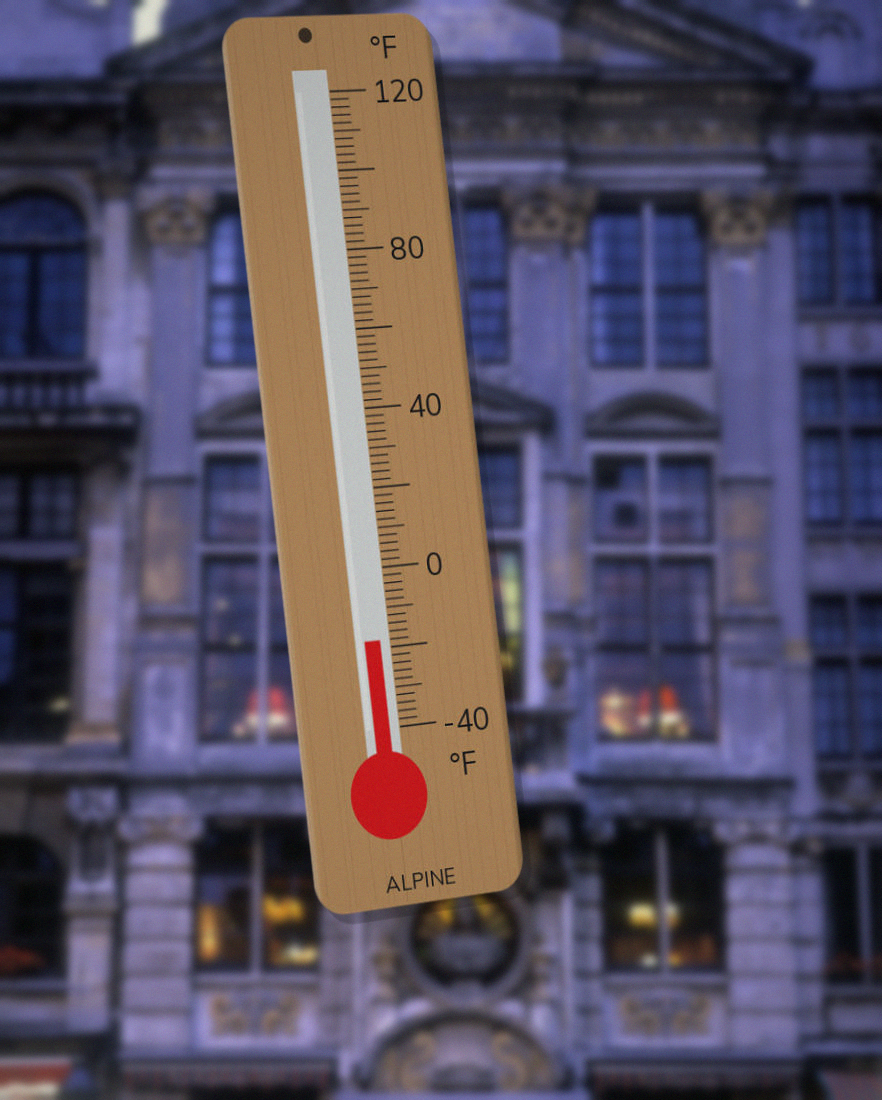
-18 °F
